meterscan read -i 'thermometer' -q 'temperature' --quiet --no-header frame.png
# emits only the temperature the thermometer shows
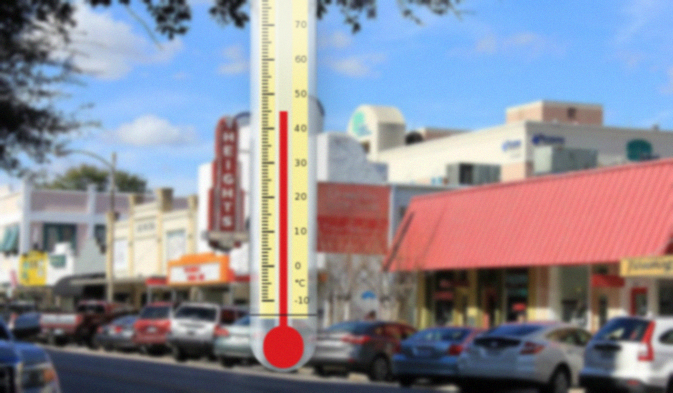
45 °C
